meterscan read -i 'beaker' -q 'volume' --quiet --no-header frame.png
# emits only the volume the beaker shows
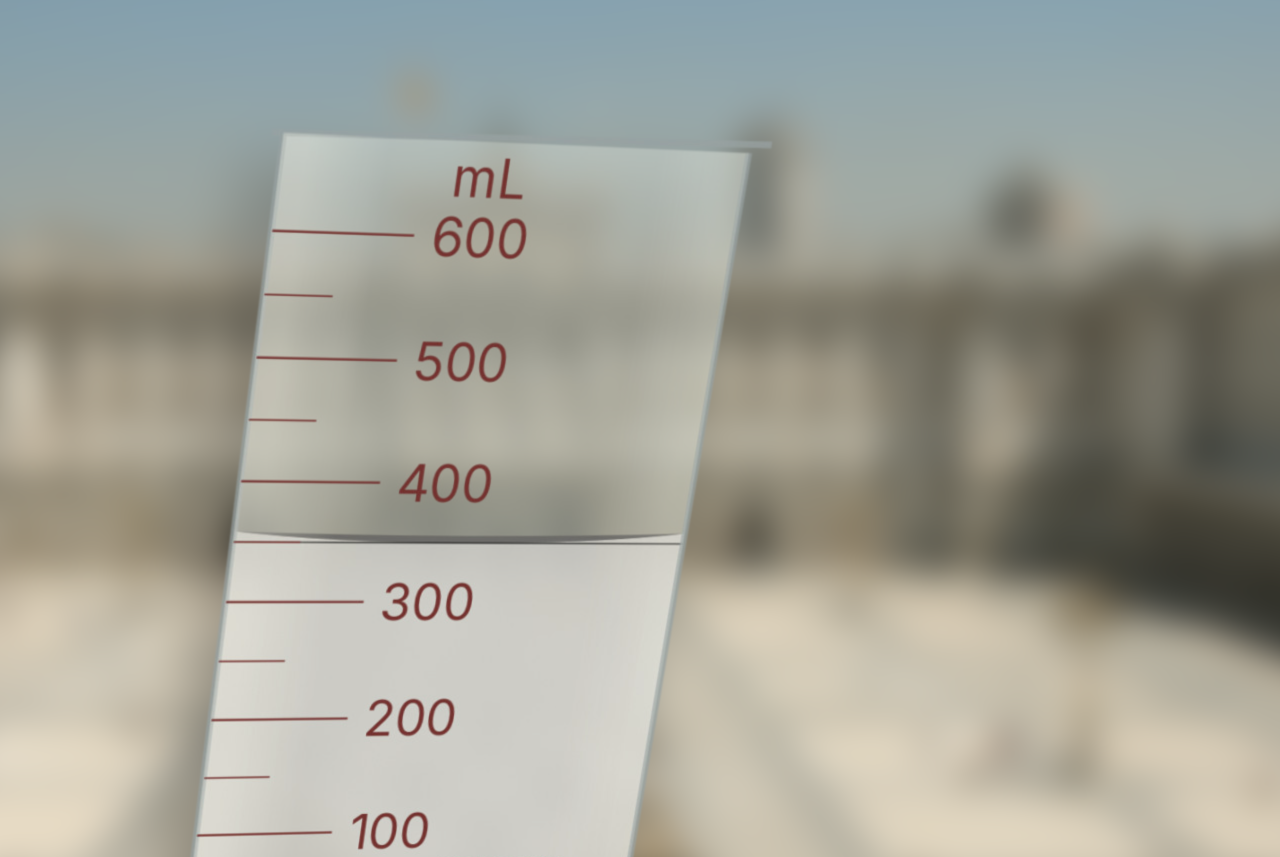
350 mL
